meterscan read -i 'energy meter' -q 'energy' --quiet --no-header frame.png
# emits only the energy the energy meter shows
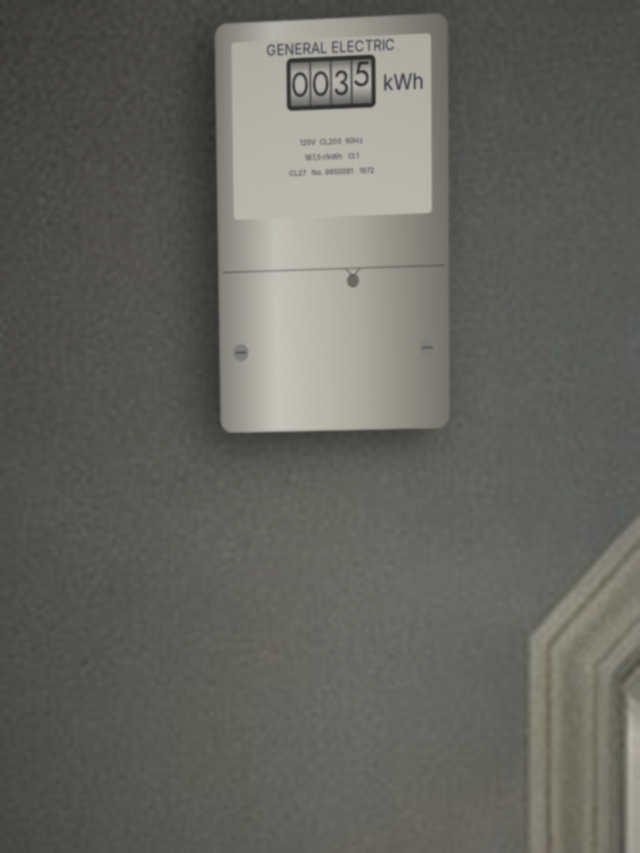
35 kWh
